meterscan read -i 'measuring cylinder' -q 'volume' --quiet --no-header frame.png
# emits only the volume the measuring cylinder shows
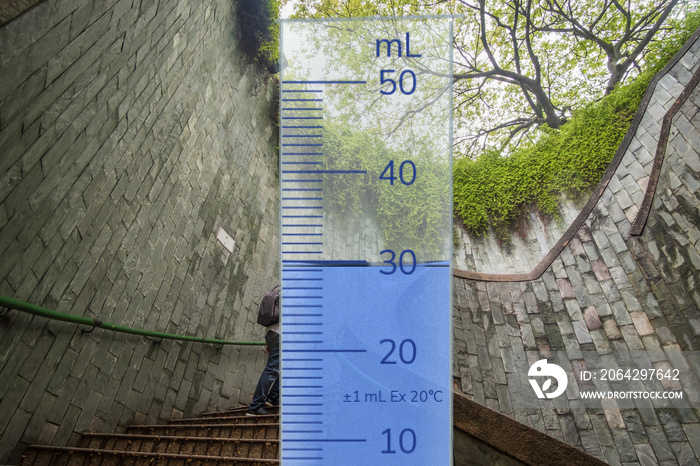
29.5 mL
